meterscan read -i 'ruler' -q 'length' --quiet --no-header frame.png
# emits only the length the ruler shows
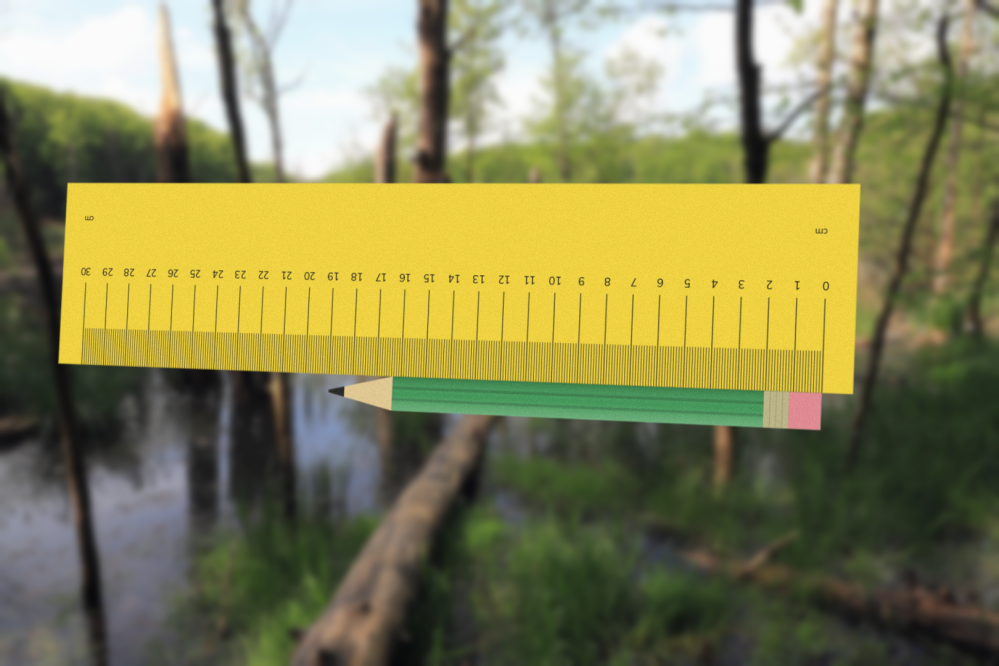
19 cm
